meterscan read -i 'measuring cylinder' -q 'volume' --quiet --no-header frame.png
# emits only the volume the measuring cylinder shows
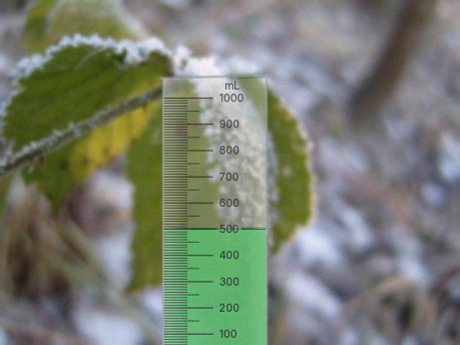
500 mL
